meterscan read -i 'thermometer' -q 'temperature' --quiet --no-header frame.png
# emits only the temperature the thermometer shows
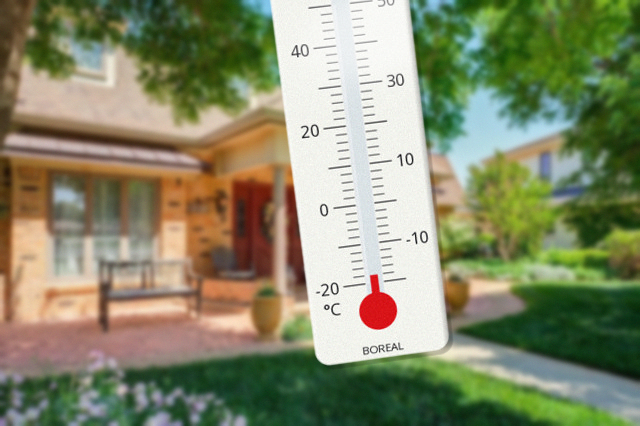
-18 °C
